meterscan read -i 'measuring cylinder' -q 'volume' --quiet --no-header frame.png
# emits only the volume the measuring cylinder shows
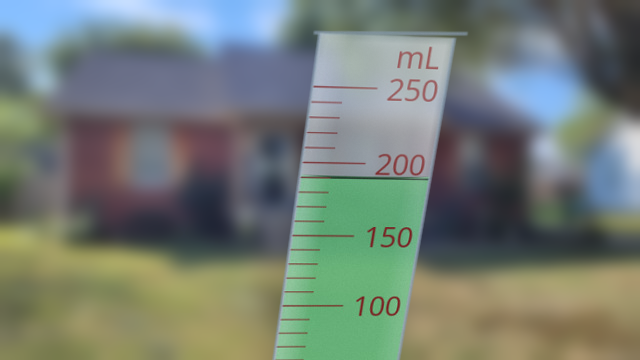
190 mL
